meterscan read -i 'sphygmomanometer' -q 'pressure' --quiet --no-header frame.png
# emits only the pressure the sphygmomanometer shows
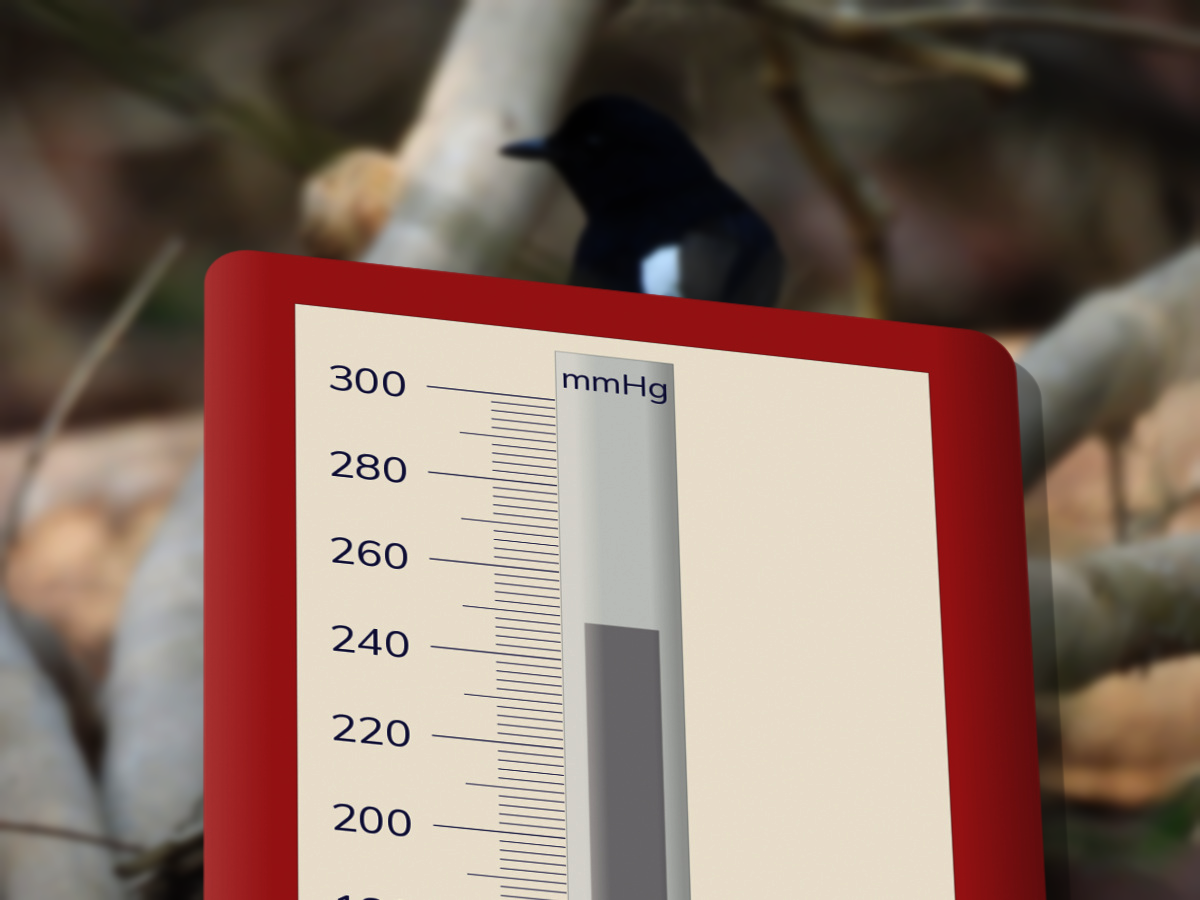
249 mmHg
